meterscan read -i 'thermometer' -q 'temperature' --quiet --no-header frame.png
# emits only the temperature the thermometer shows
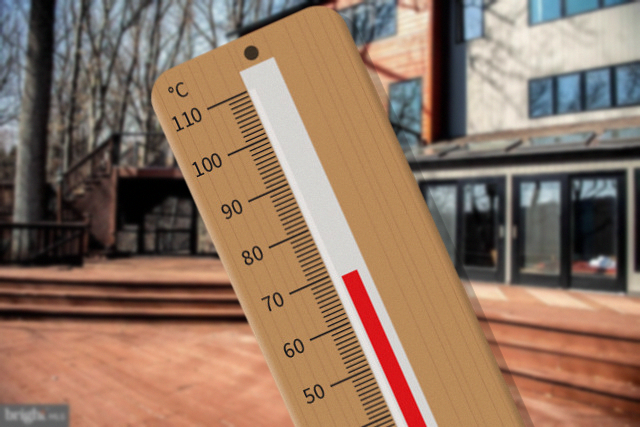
69 °C
